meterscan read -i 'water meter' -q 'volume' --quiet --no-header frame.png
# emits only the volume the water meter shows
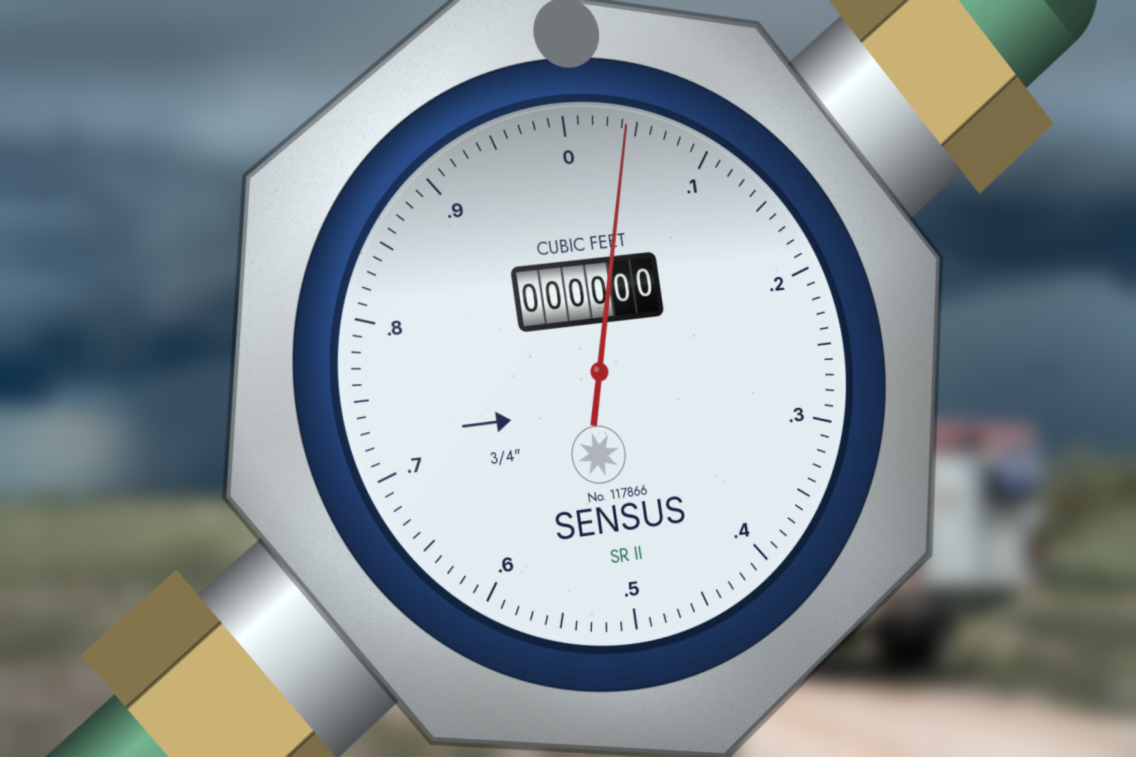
0.04 ft³
